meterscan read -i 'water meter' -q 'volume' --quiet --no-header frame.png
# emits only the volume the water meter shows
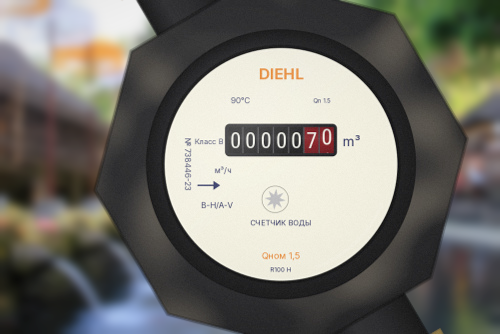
0.70 m³
